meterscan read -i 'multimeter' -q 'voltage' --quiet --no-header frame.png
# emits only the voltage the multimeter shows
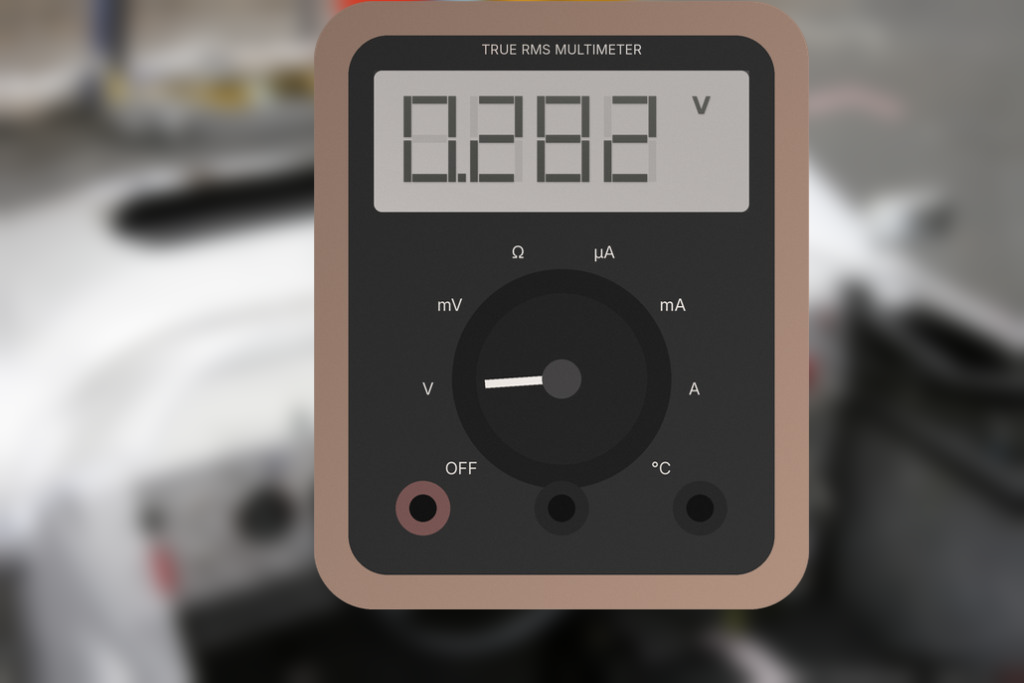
0.282 V
